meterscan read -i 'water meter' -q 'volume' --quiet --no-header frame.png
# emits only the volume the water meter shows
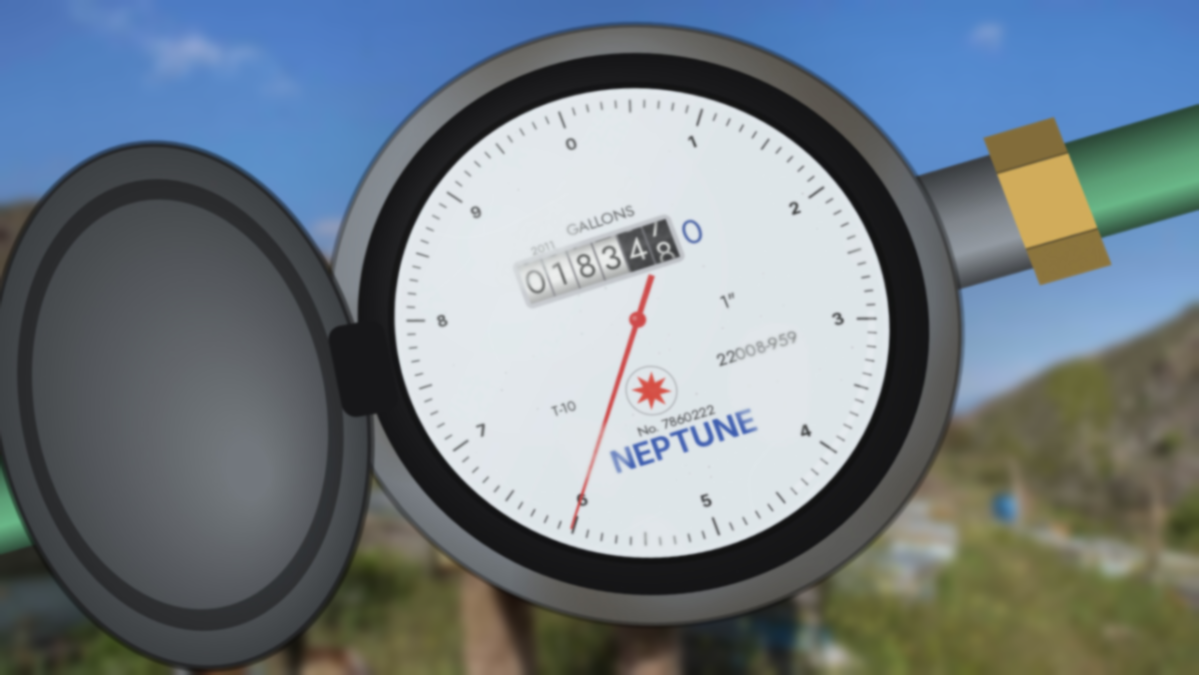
183476.0 gal
